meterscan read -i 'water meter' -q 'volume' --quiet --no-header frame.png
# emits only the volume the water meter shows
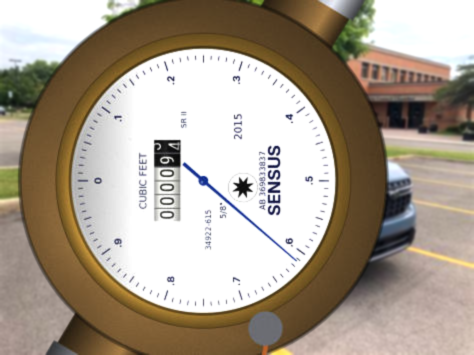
93.61 ft³
